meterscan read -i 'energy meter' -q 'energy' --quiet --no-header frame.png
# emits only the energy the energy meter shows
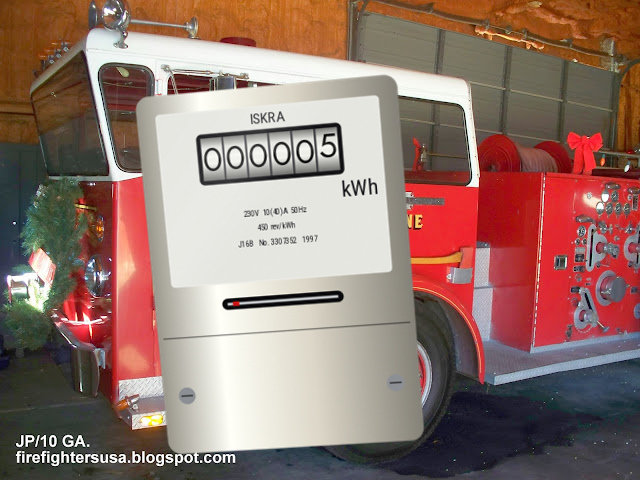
5 kWh
